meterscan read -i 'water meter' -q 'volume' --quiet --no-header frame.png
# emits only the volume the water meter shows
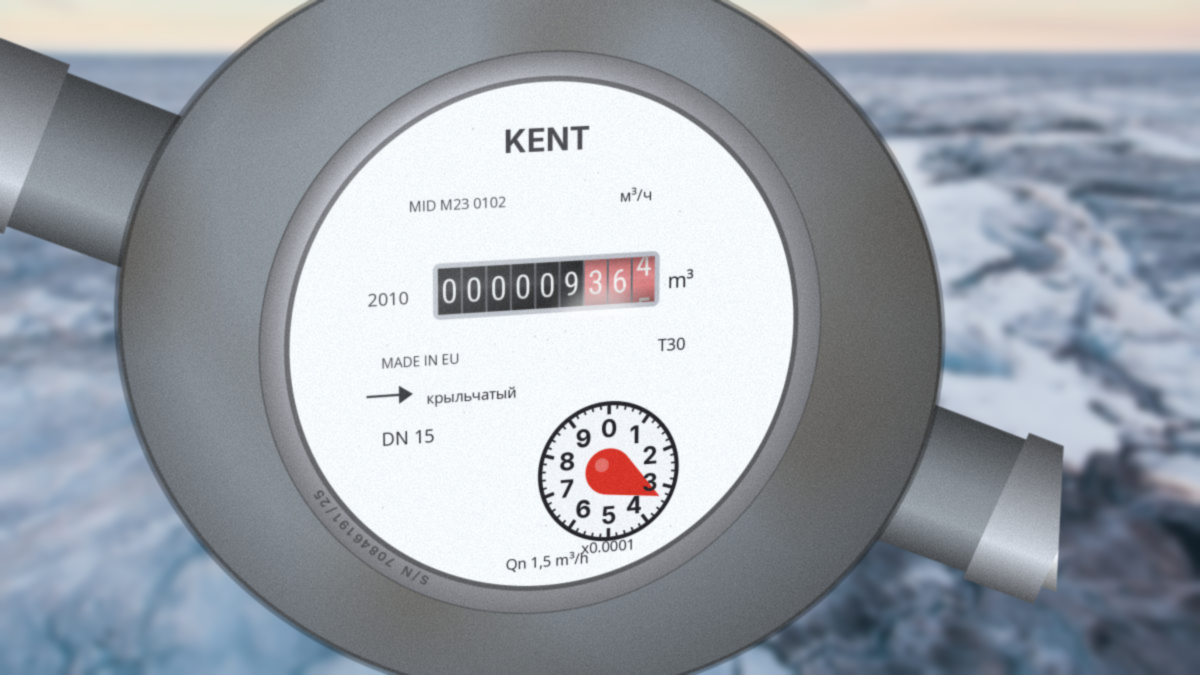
9.3643 m³
